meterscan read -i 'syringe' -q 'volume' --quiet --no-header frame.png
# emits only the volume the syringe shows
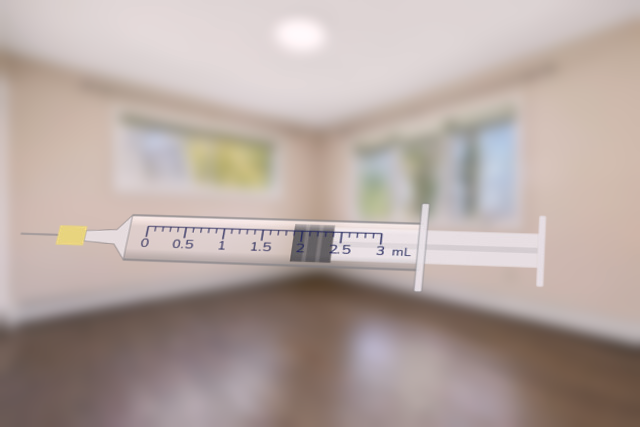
1.9 mL
